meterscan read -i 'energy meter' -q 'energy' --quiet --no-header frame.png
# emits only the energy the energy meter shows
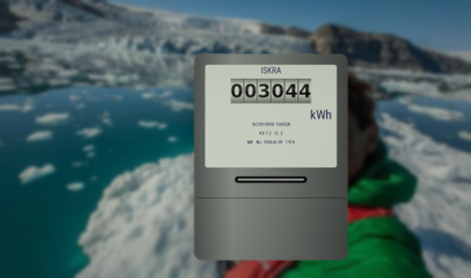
3044 kWh
